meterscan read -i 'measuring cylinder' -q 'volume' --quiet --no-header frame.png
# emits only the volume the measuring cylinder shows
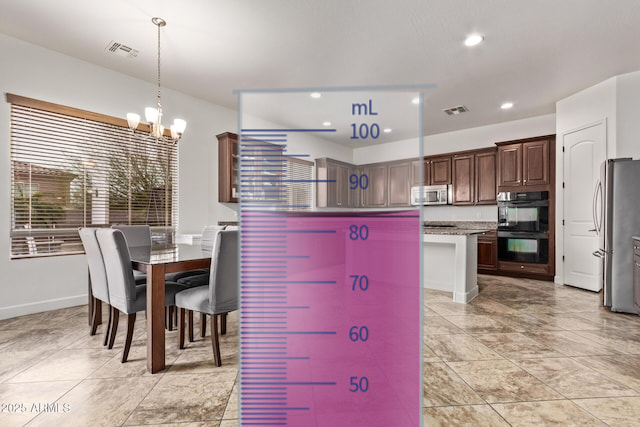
83 mL
